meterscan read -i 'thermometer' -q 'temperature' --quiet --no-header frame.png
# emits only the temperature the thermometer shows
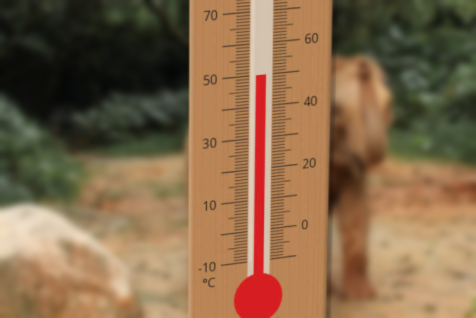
50 °C
